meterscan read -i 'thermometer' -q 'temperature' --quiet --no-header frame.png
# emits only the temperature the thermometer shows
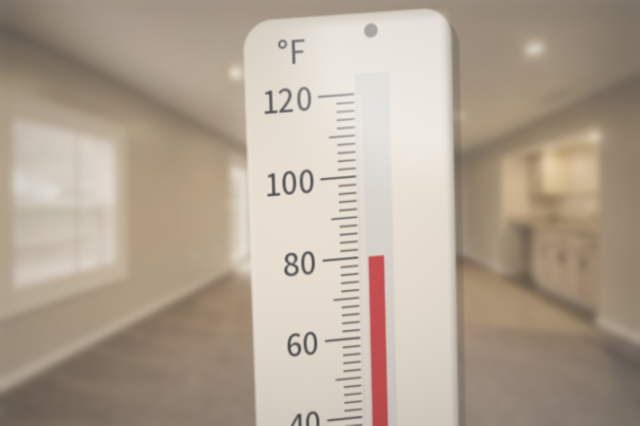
80 °F
